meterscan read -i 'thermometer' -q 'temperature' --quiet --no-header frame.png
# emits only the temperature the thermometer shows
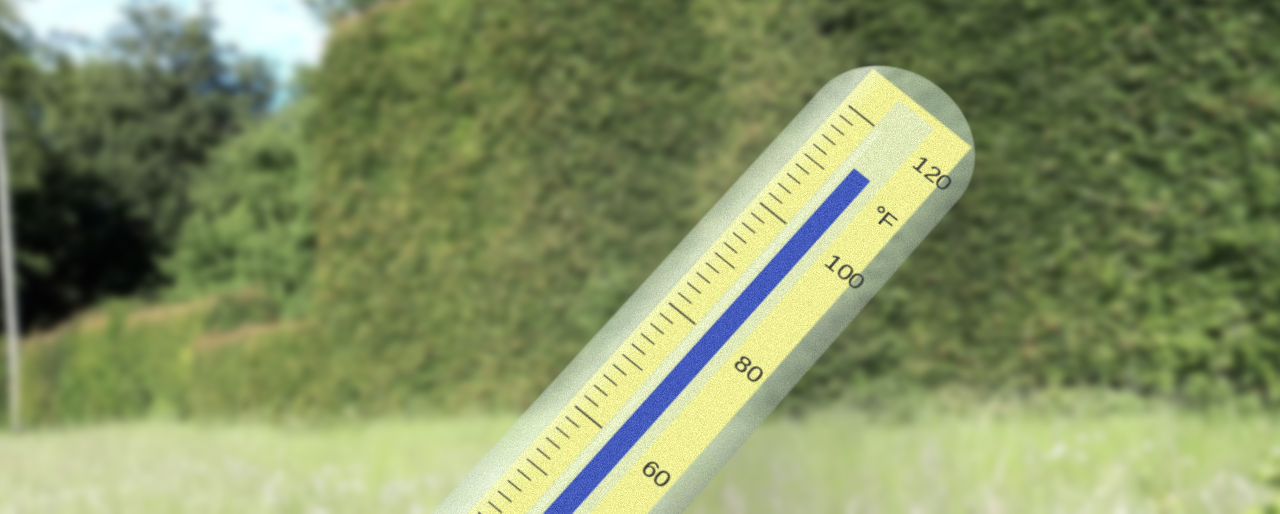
113 °F
